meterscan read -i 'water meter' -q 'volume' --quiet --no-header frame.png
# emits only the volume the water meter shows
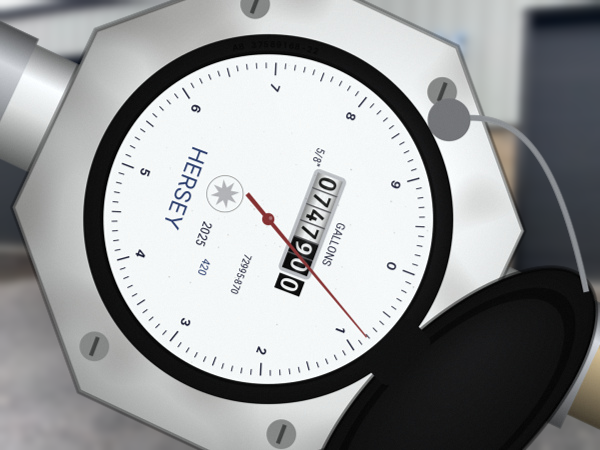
747900.8 gal
